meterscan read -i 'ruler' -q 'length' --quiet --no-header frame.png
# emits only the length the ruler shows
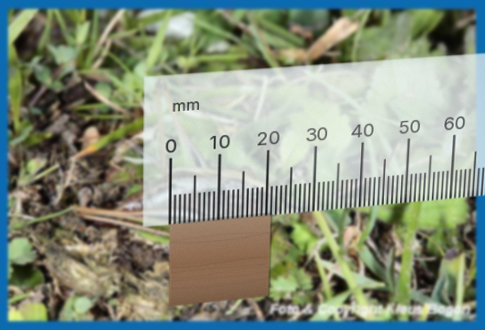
21 mm
